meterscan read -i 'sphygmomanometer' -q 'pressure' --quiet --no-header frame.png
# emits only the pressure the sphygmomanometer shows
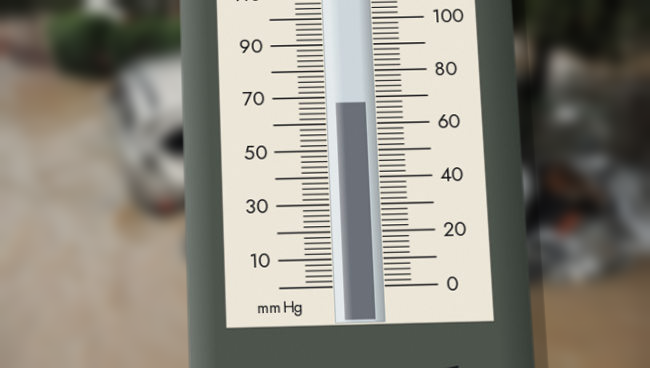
68 mmHg
